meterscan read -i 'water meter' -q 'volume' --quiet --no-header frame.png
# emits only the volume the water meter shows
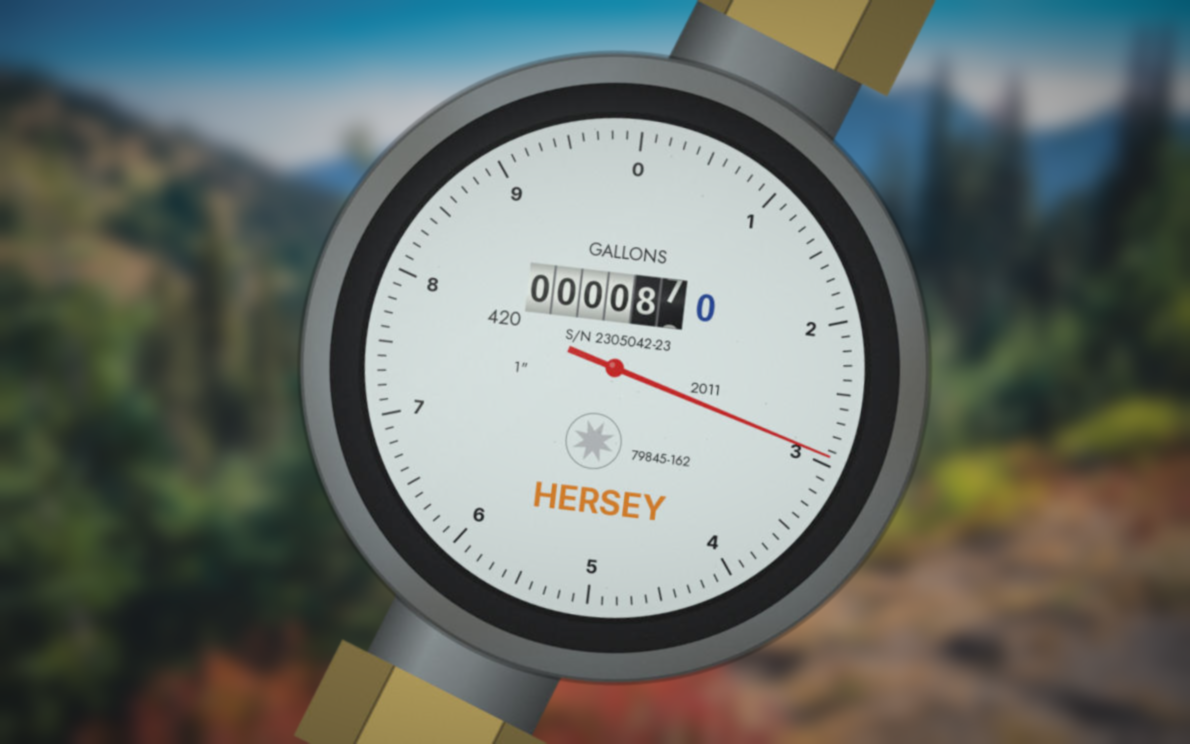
872.9 gal
